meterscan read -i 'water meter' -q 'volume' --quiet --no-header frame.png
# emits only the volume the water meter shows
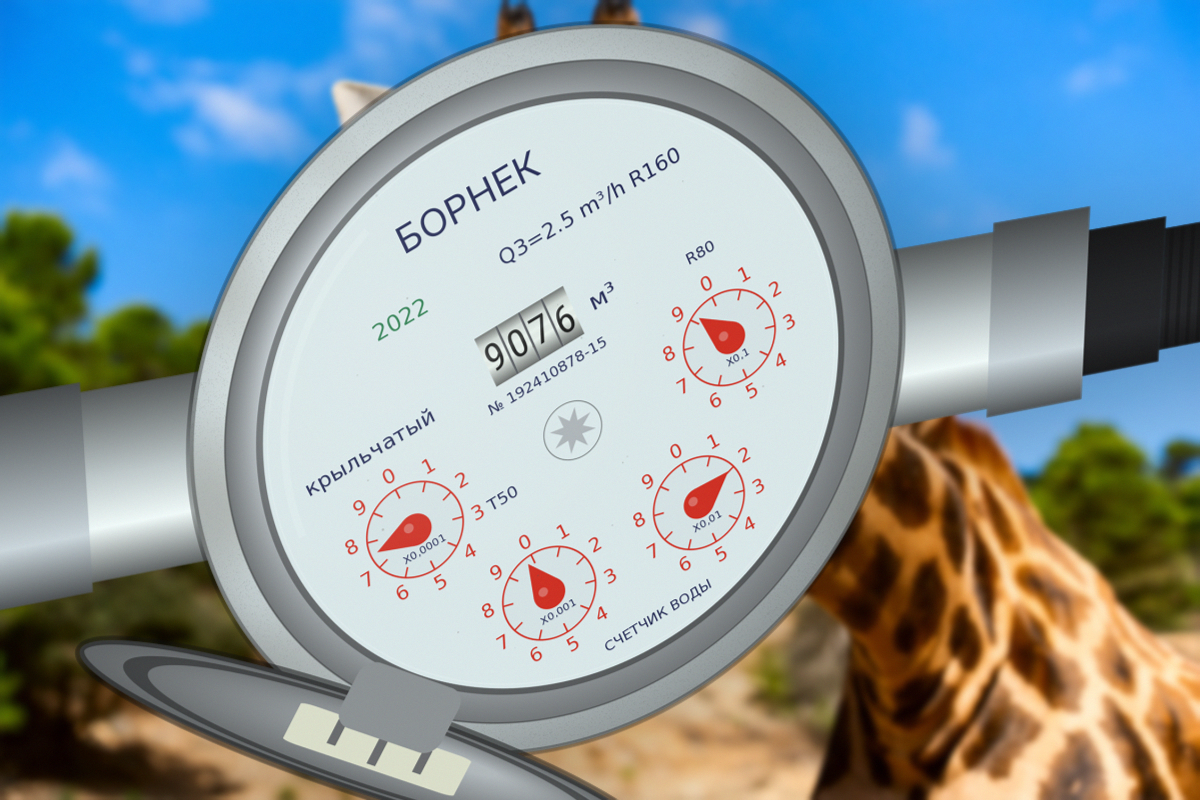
9075.9197 m³
